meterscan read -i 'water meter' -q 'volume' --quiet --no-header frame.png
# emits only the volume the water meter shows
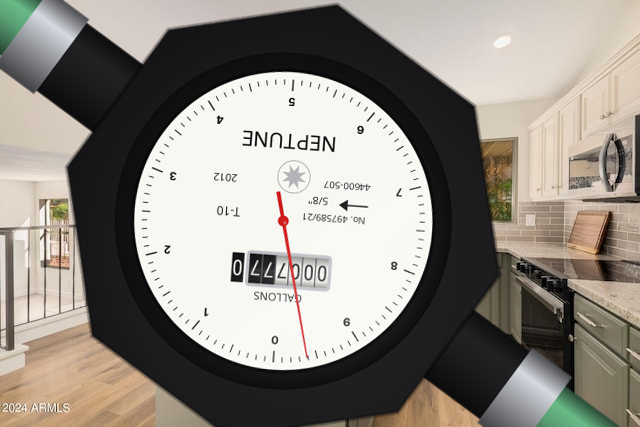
7769.6 gal
